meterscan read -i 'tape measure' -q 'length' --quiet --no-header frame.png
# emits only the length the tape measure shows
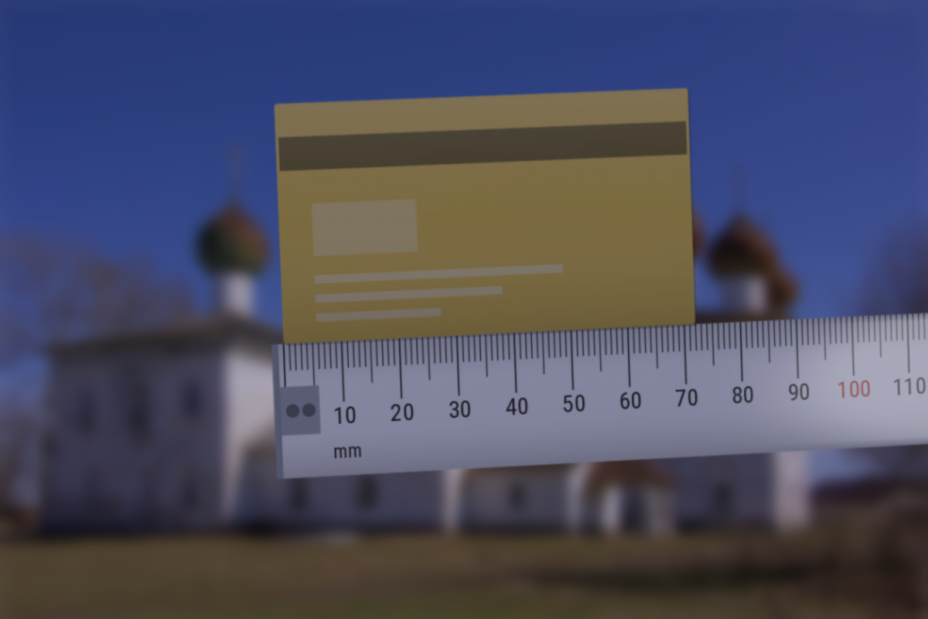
72 mm
